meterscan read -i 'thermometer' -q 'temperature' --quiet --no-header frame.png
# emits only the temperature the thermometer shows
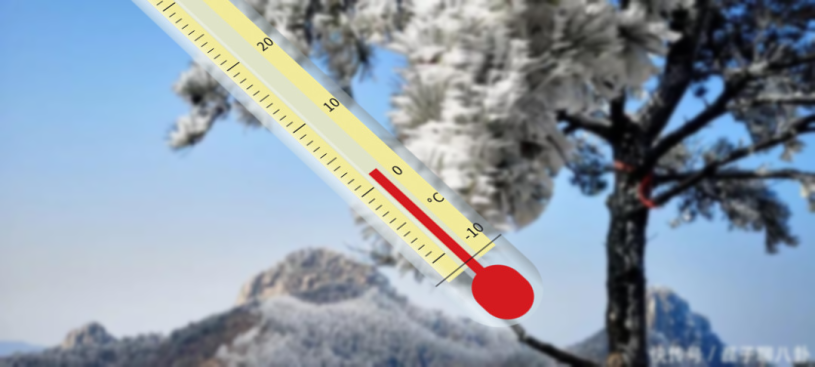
1.5 °C
